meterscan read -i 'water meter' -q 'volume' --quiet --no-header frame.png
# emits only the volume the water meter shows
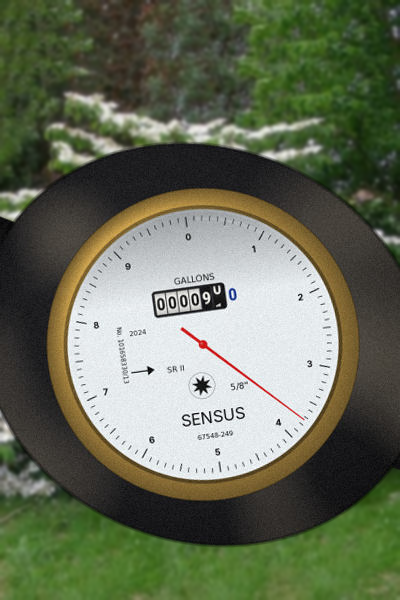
903.7 gal
